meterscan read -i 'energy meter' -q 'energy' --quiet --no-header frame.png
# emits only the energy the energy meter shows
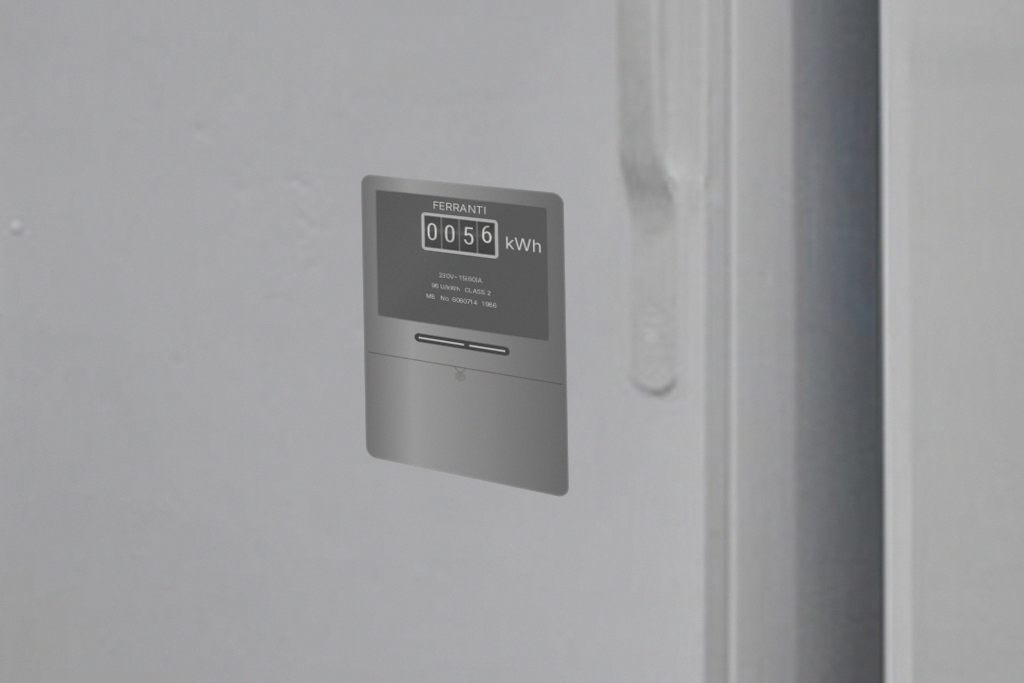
56 kWh
